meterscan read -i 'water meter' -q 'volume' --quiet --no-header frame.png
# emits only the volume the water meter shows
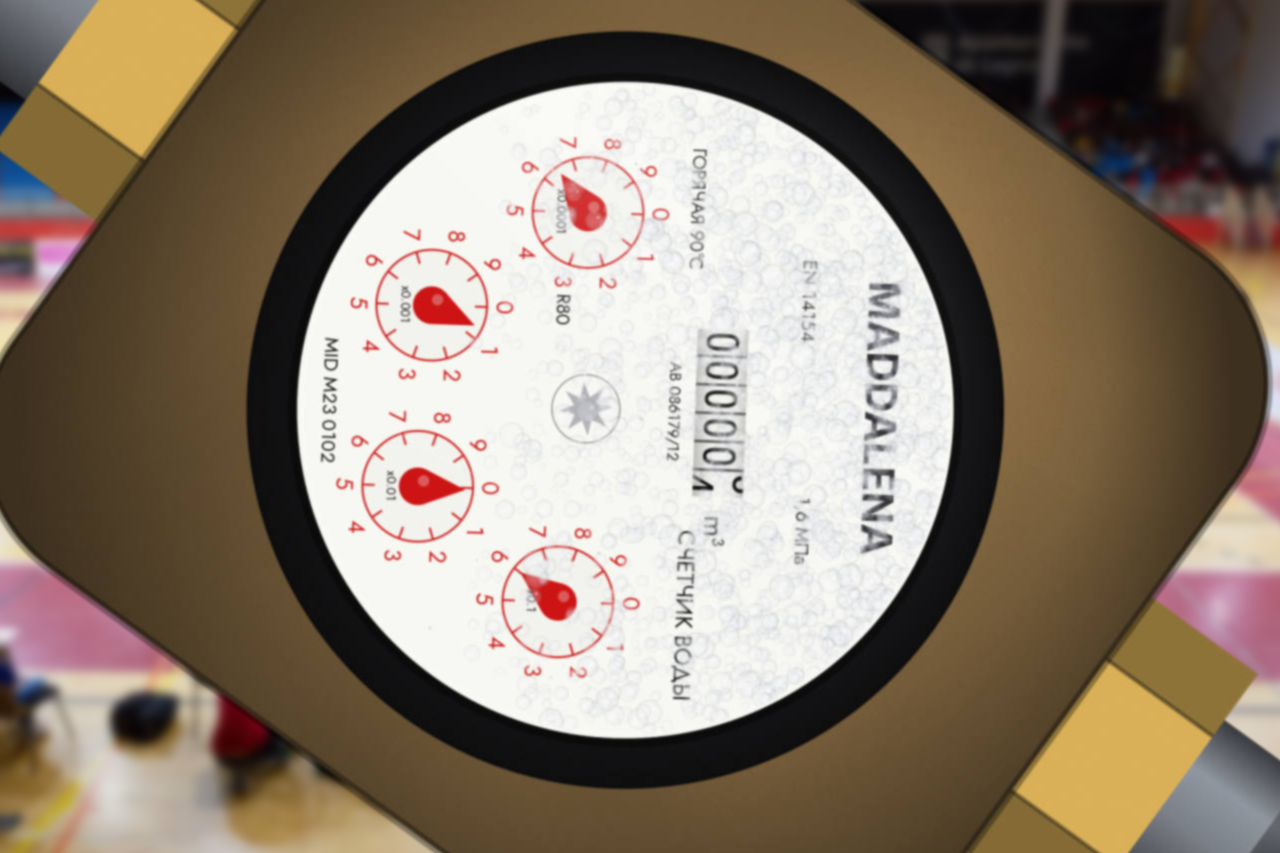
3.6006 m³
